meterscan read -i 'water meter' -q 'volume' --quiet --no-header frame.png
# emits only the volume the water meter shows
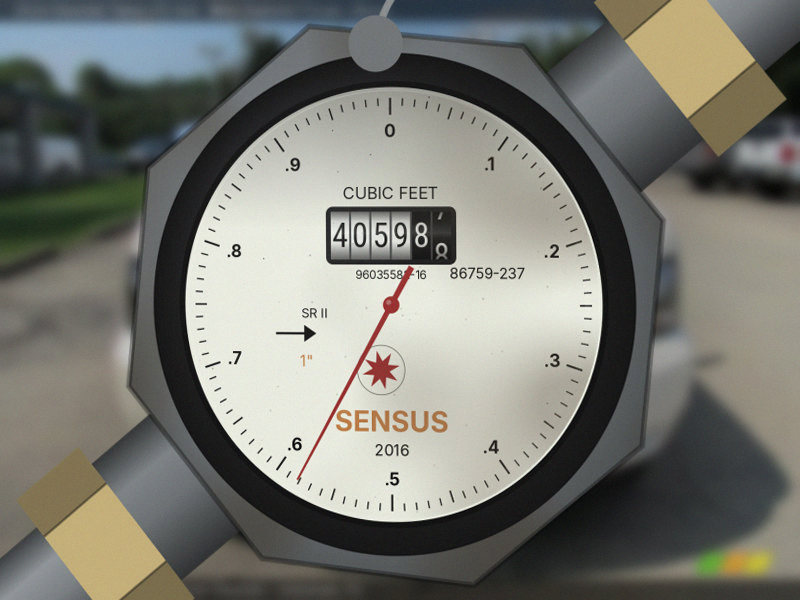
405987.58 ft³
